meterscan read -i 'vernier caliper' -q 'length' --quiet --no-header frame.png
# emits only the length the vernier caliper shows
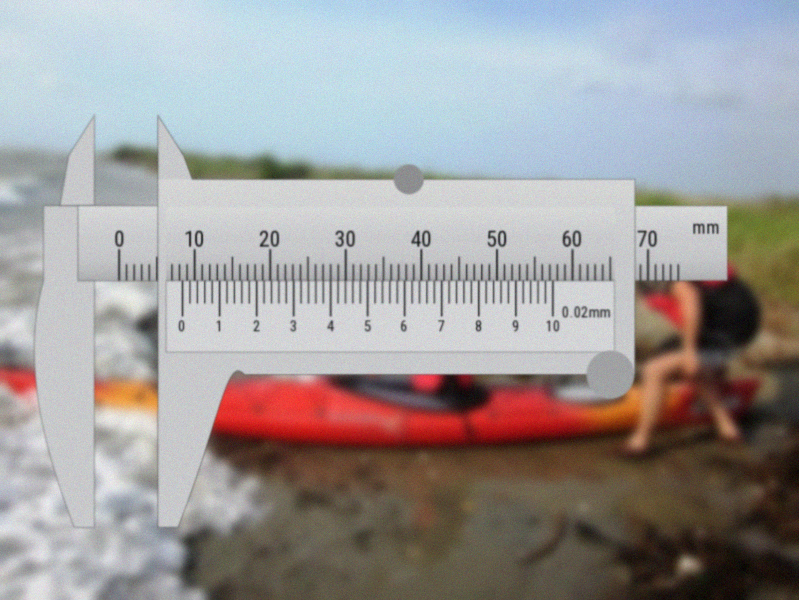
8.4 mm
